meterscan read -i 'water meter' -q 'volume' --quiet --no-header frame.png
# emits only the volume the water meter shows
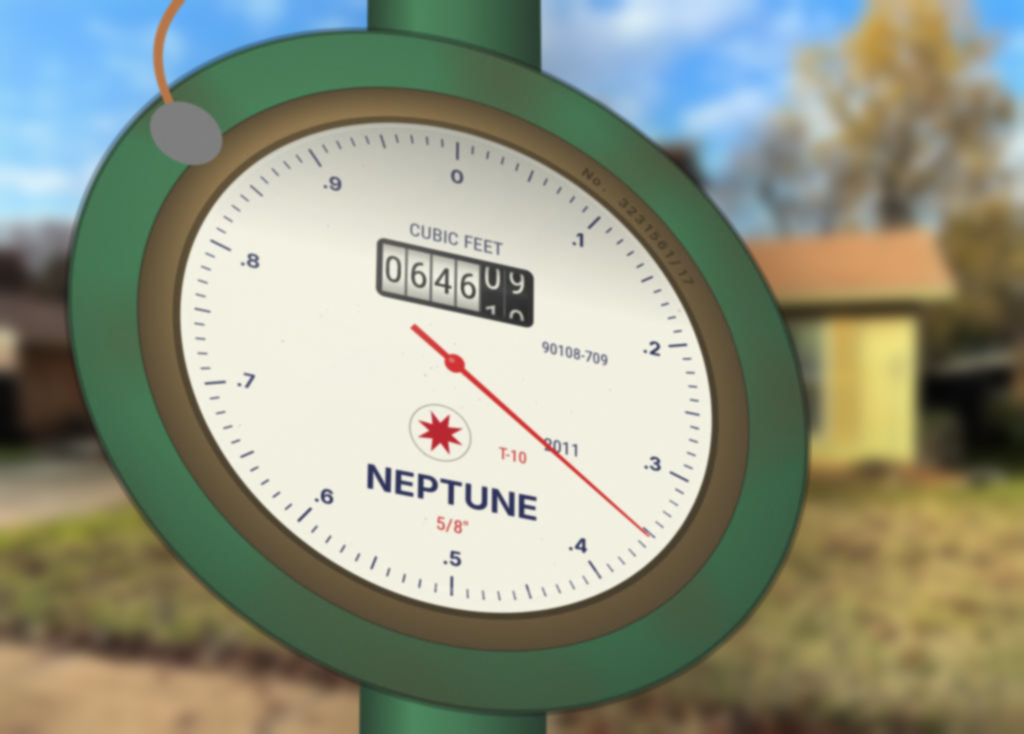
64609.35 ft³
